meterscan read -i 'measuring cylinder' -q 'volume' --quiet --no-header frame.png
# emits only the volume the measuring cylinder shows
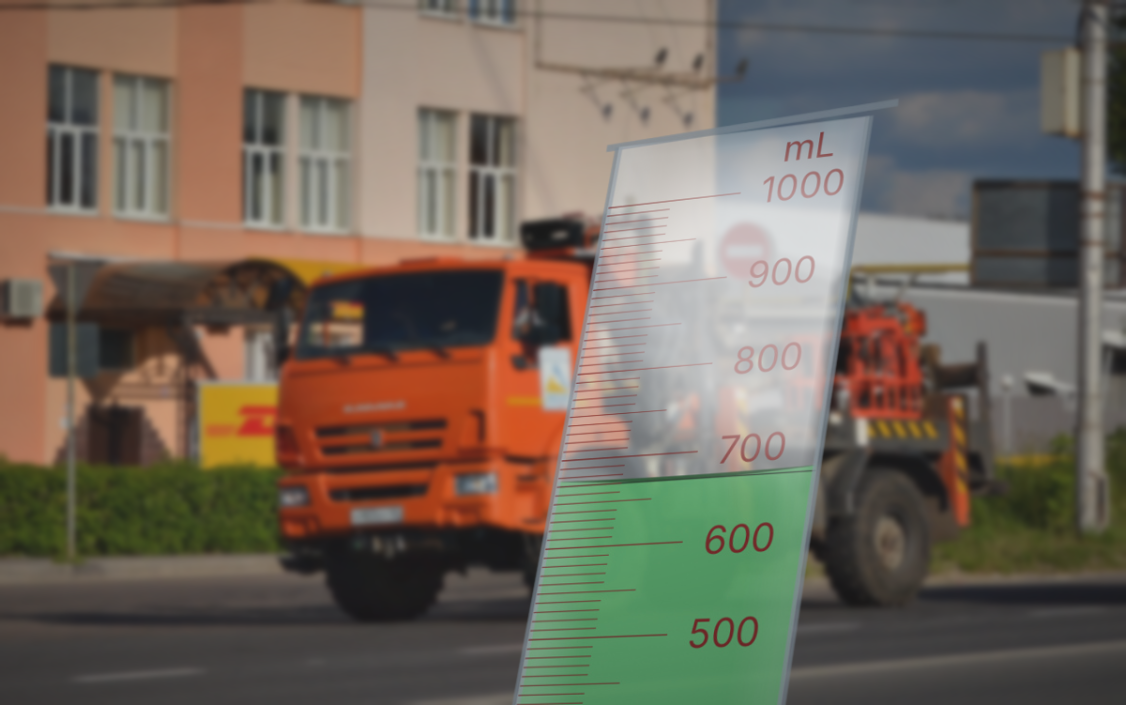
670 mL
